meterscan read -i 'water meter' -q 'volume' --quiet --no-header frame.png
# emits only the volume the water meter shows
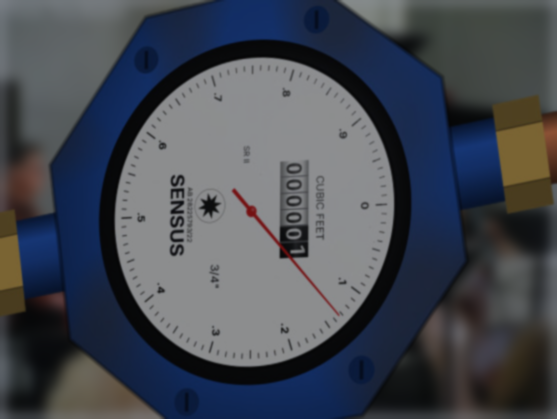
1.13 ft³
